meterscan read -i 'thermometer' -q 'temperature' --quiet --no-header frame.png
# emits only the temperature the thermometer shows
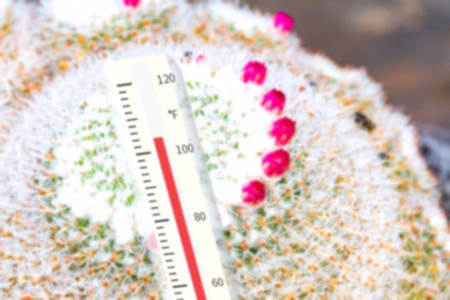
104 °F
